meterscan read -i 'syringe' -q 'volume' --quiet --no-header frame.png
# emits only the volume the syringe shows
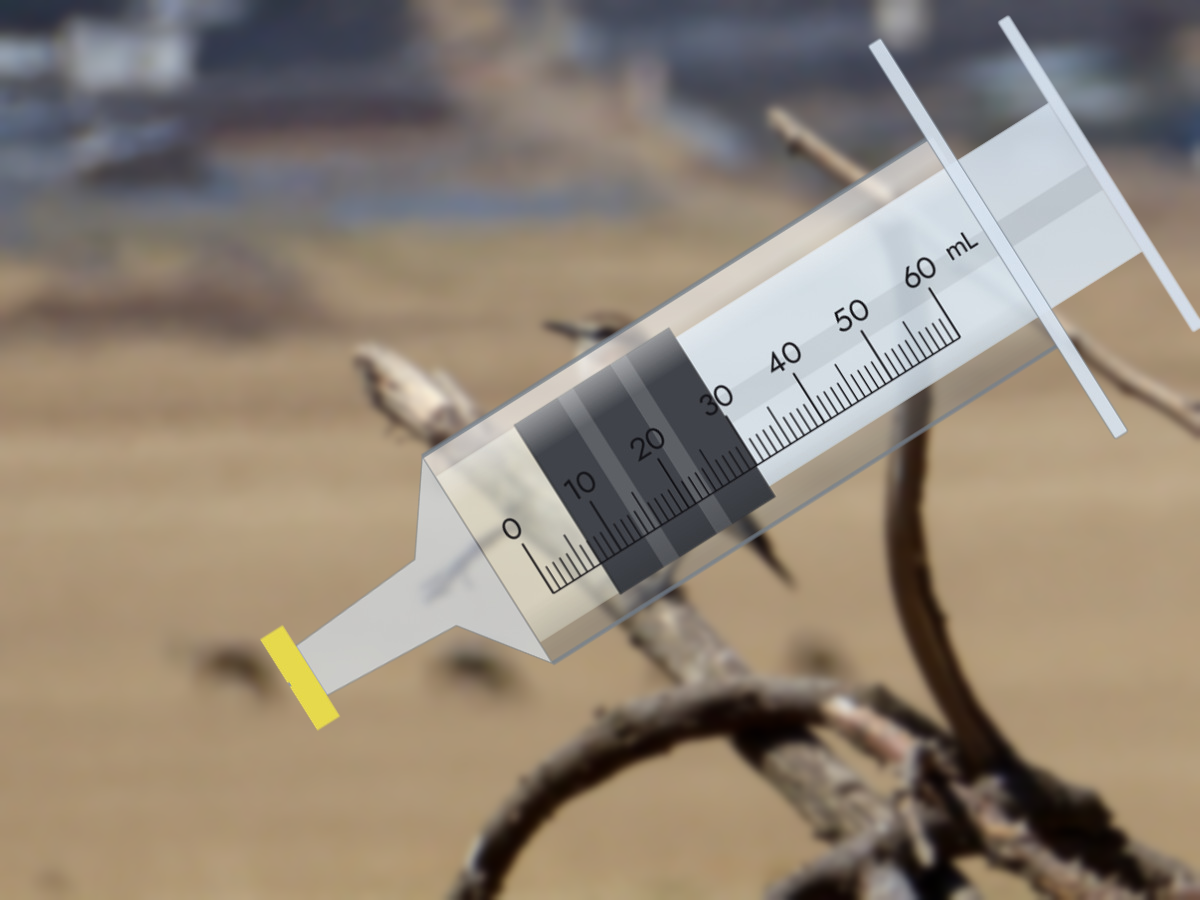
7 mL
